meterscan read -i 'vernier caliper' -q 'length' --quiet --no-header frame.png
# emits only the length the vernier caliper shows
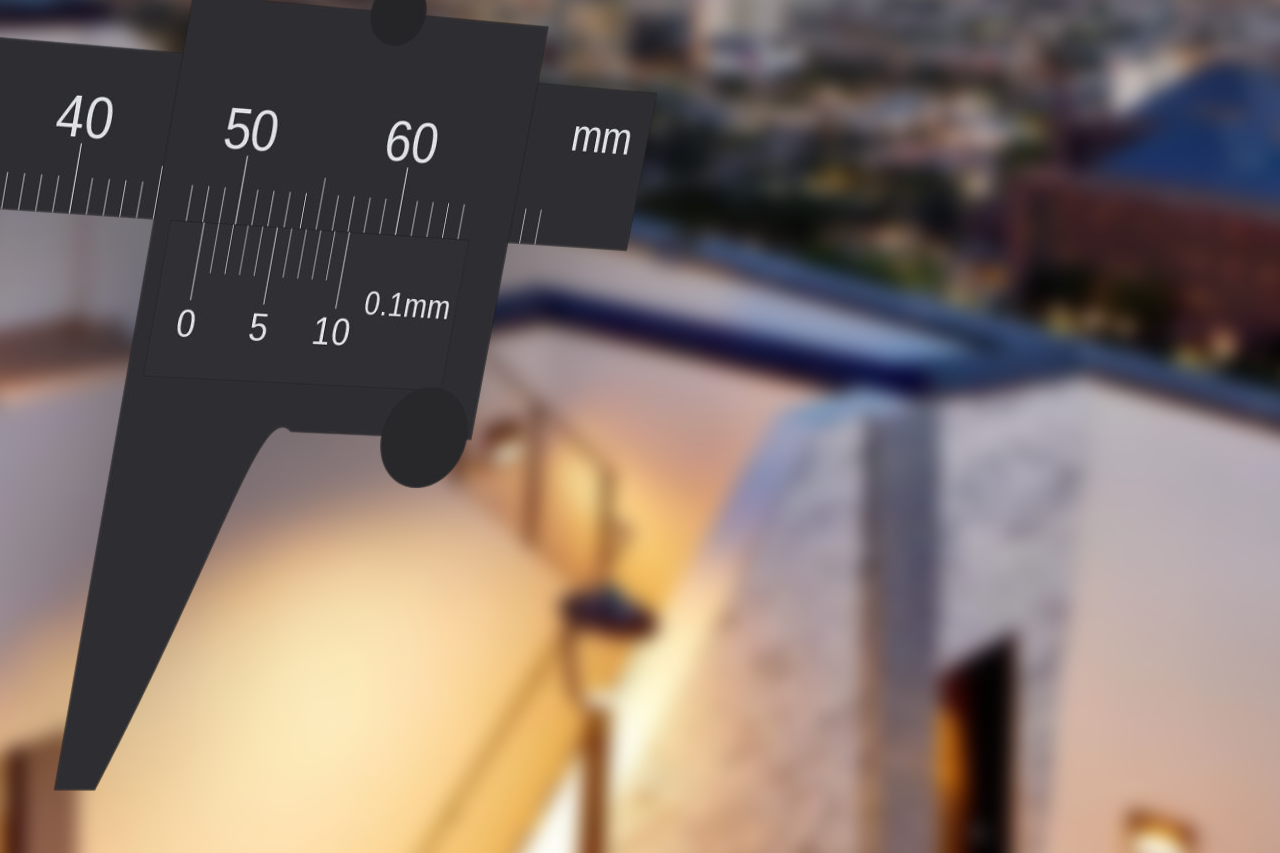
48.1 mm
